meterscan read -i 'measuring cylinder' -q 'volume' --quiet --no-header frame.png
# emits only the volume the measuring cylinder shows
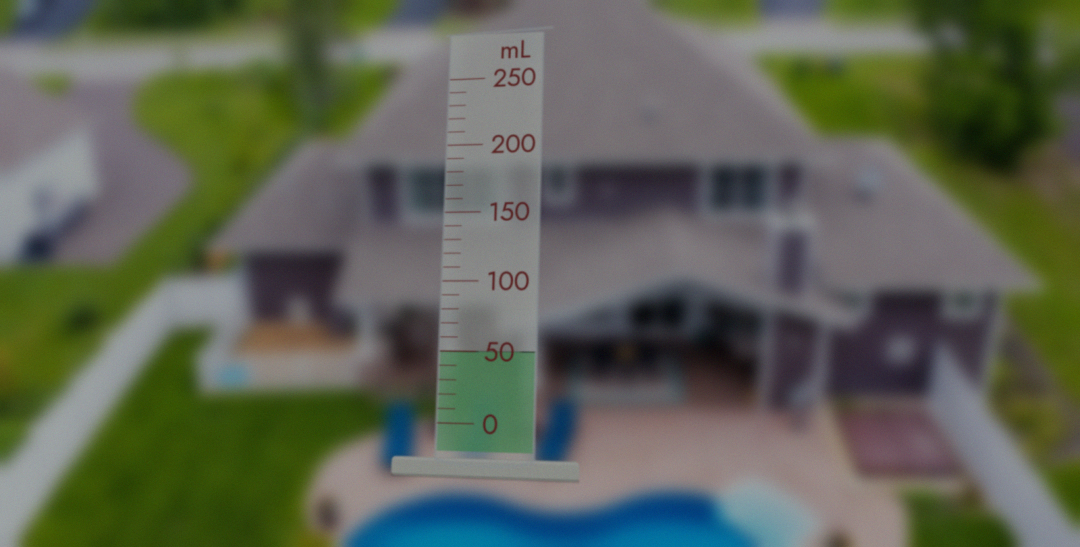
50 mL
